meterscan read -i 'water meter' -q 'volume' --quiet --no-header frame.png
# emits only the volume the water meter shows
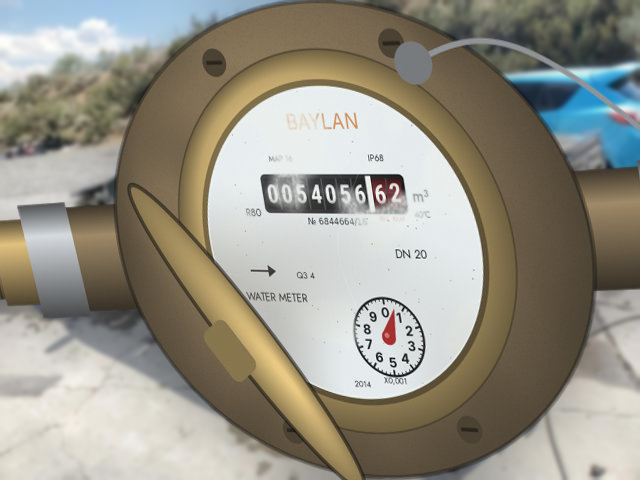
54056.620 m³
